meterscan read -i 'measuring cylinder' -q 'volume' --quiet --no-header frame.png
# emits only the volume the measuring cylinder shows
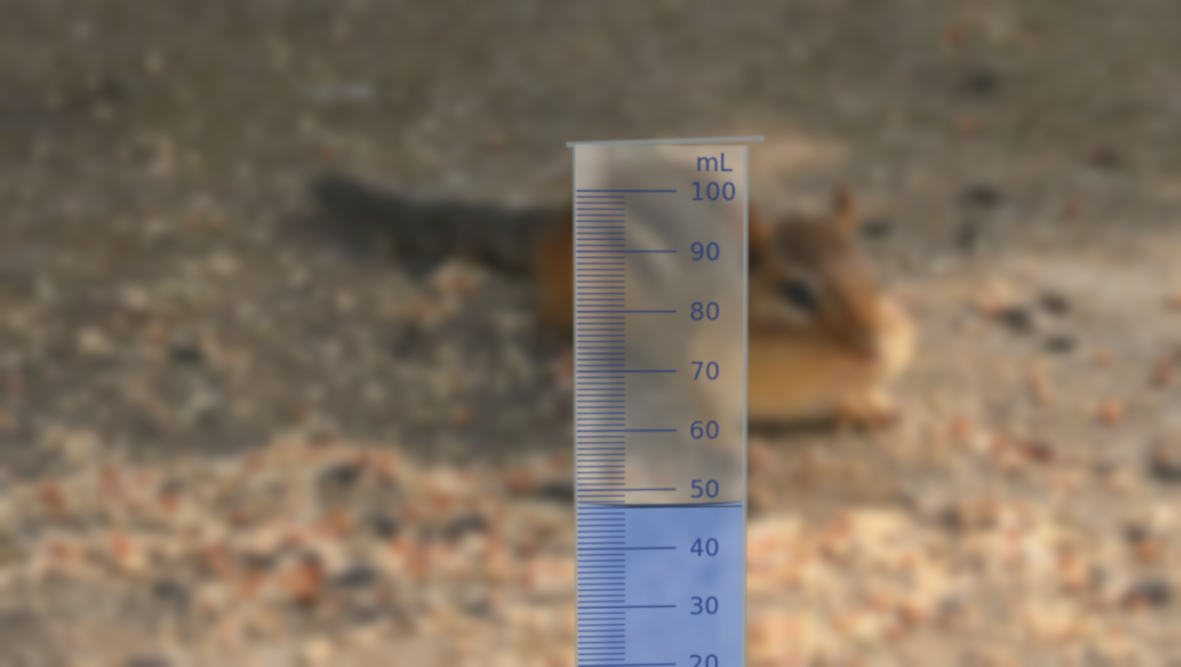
47 mL
